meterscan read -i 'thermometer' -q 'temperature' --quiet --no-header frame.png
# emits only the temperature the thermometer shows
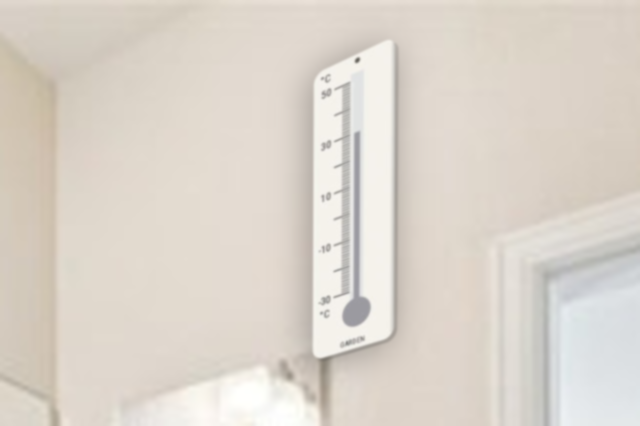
30 °C
